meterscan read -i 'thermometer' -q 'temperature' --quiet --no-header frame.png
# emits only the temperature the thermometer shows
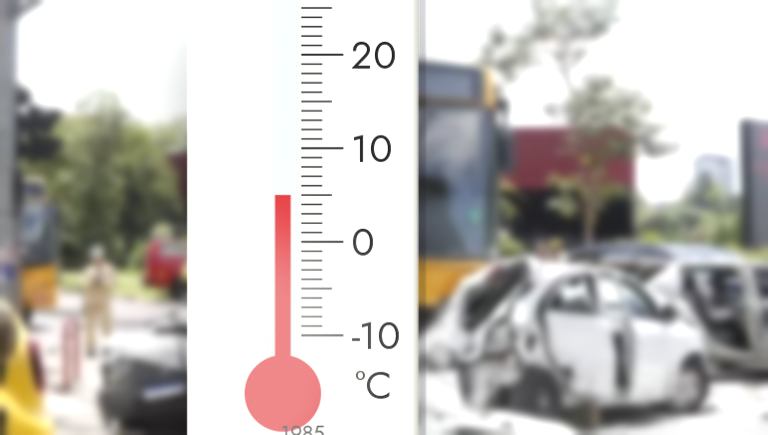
5 °C
